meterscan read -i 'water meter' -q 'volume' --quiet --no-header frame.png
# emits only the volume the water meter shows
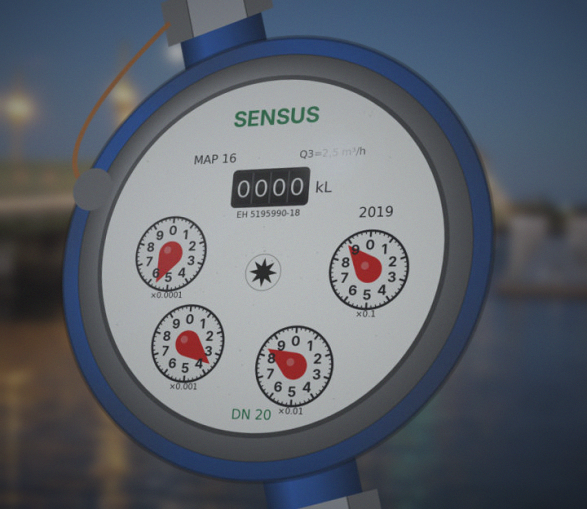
0.8835 kL
